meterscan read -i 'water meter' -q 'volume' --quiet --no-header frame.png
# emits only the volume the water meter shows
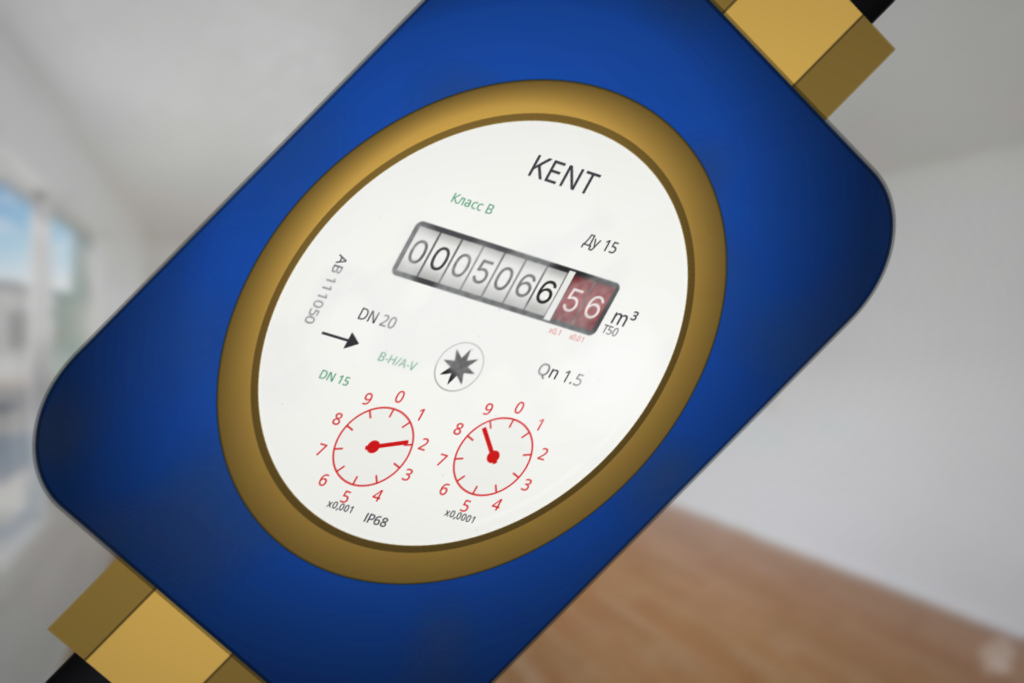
5066.5618 m³
